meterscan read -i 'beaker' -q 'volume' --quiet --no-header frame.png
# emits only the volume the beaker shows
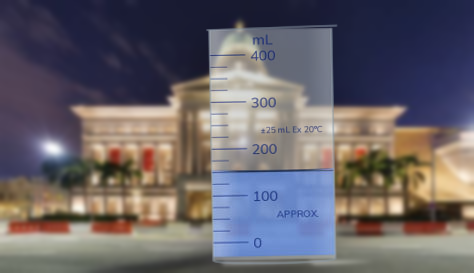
150 mL
